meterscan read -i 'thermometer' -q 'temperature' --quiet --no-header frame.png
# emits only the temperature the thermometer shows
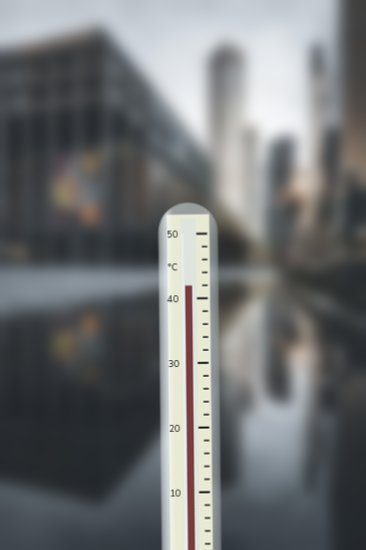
42 °C
